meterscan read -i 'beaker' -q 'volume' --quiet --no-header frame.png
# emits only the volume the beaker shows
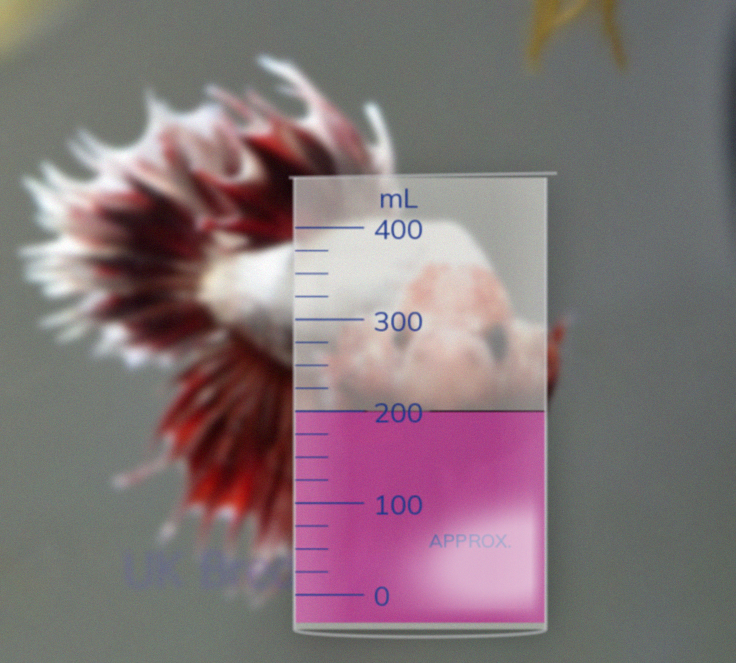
200 mL
